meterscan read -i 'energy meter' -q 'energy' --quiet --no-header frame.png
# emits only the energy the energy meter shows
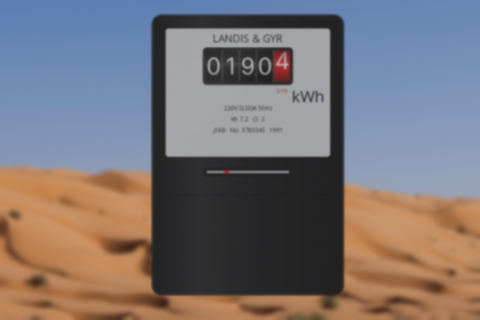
190.4 kWh
